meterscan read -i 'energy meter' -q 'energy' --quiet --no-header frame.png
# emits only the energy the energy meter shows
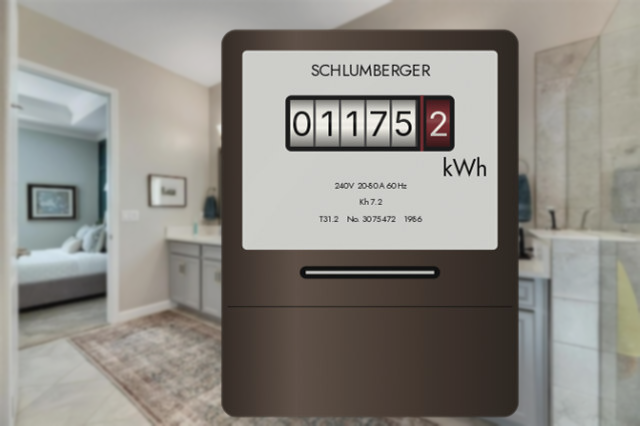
1175.2 kWh
